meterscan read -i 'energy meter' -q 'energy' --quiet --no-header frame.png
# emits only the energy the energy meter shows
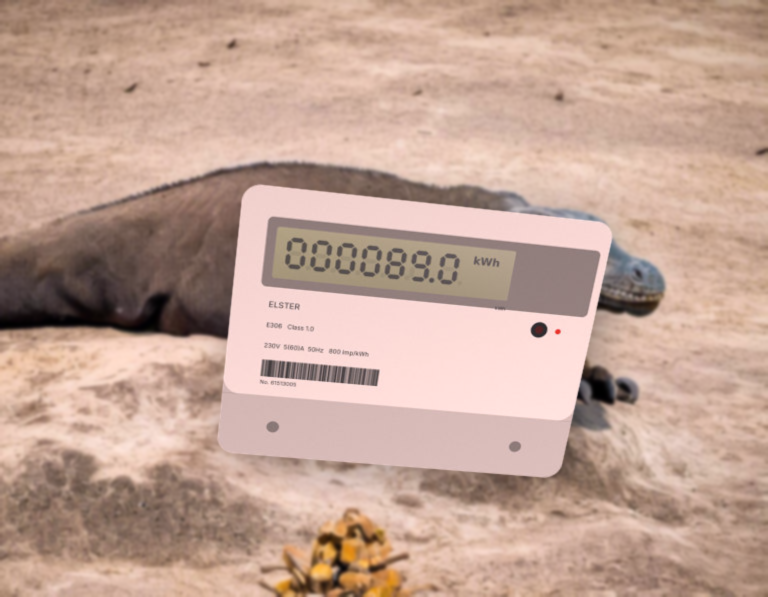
89.0 kWh
